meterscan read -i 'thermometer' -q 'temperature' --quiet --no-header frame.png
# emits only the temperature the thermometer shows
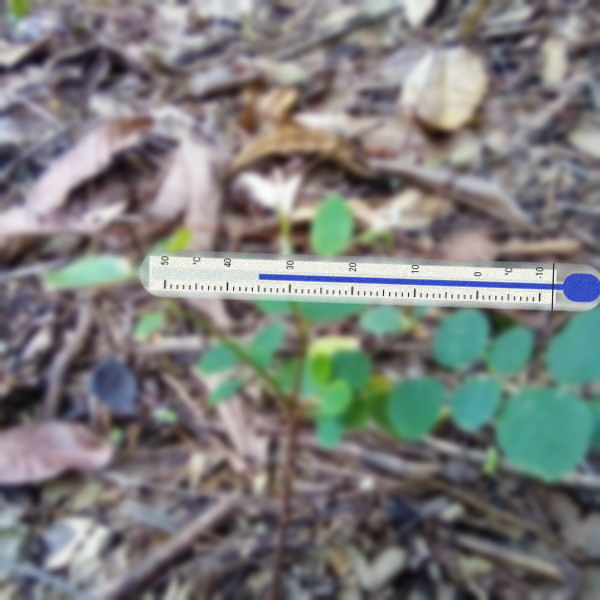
35 °C
